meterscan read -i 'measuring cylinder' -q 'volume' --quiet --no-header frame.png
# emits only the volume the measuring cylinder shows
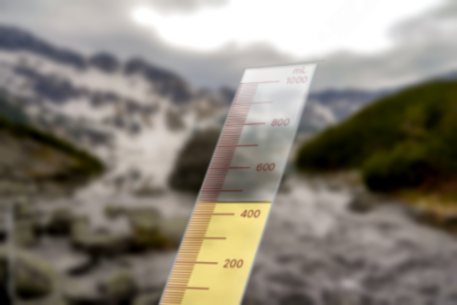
450 mL
